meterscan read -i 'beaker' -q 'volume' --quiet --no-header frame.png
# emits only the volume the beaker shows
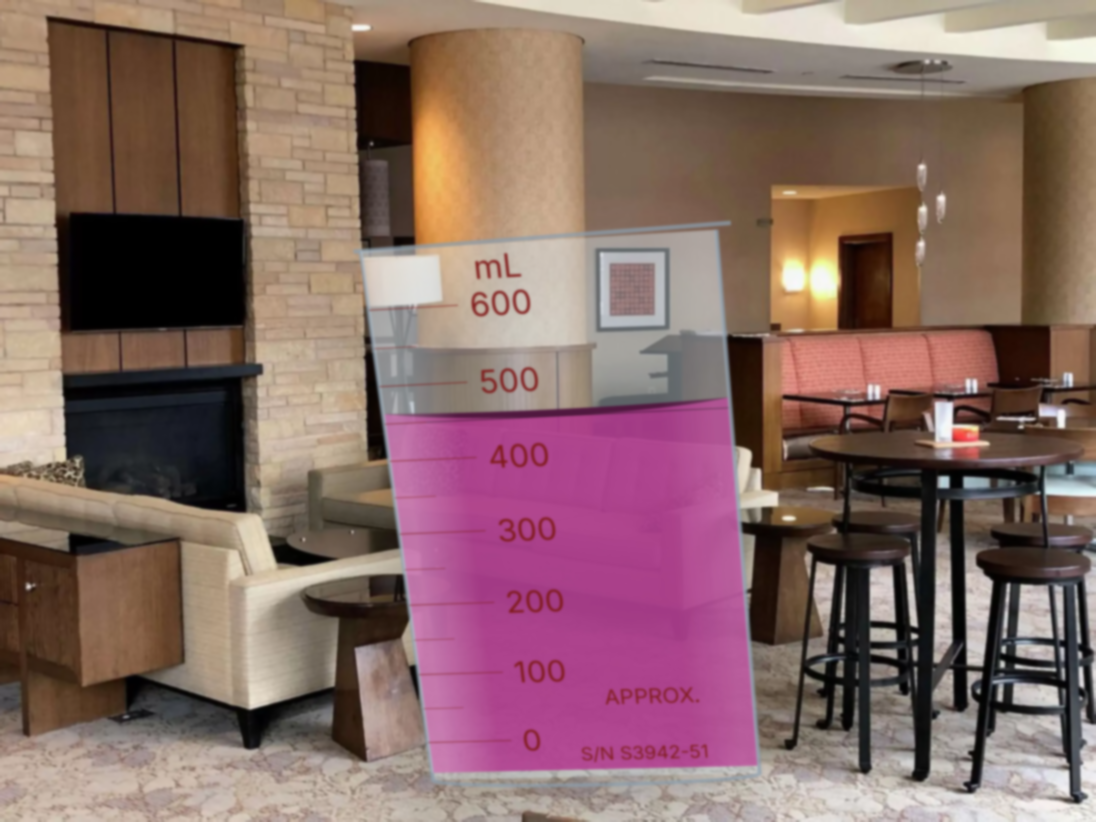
450 mL
